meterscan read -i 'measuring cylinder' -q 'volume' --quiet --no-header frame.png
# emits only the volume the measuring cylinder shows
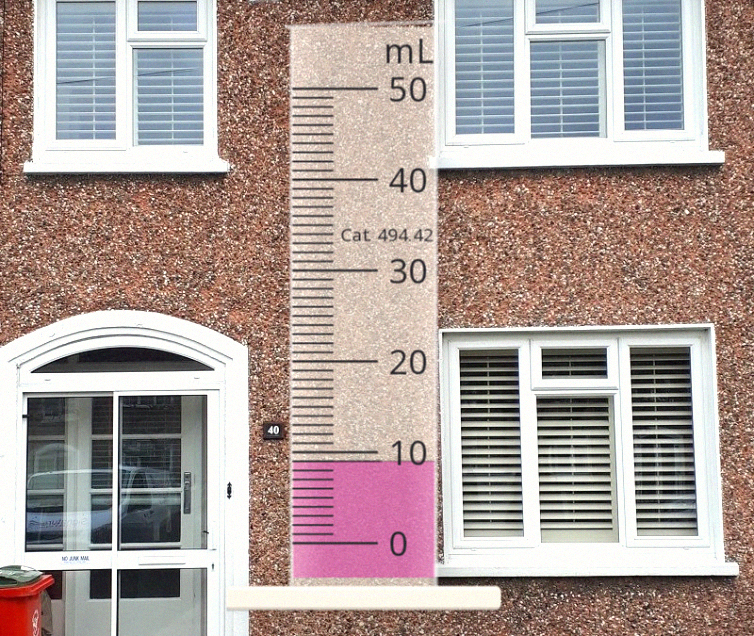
9 mL
